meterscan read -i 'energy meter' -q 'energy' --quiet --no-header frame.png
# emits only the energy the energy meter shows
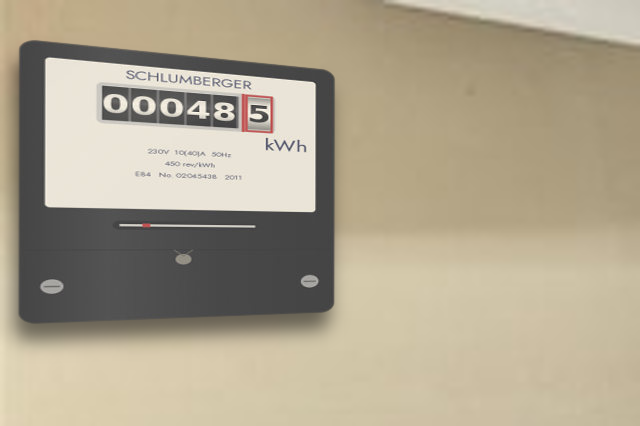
48.5 kWh
